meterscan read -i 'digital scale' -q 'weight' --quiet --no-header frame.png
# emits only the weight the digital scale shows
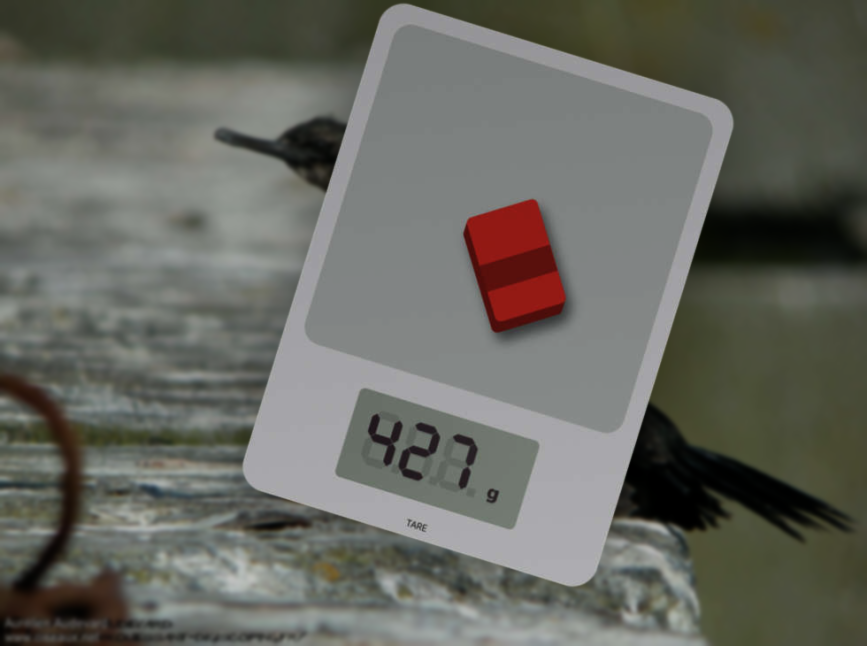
427 g
